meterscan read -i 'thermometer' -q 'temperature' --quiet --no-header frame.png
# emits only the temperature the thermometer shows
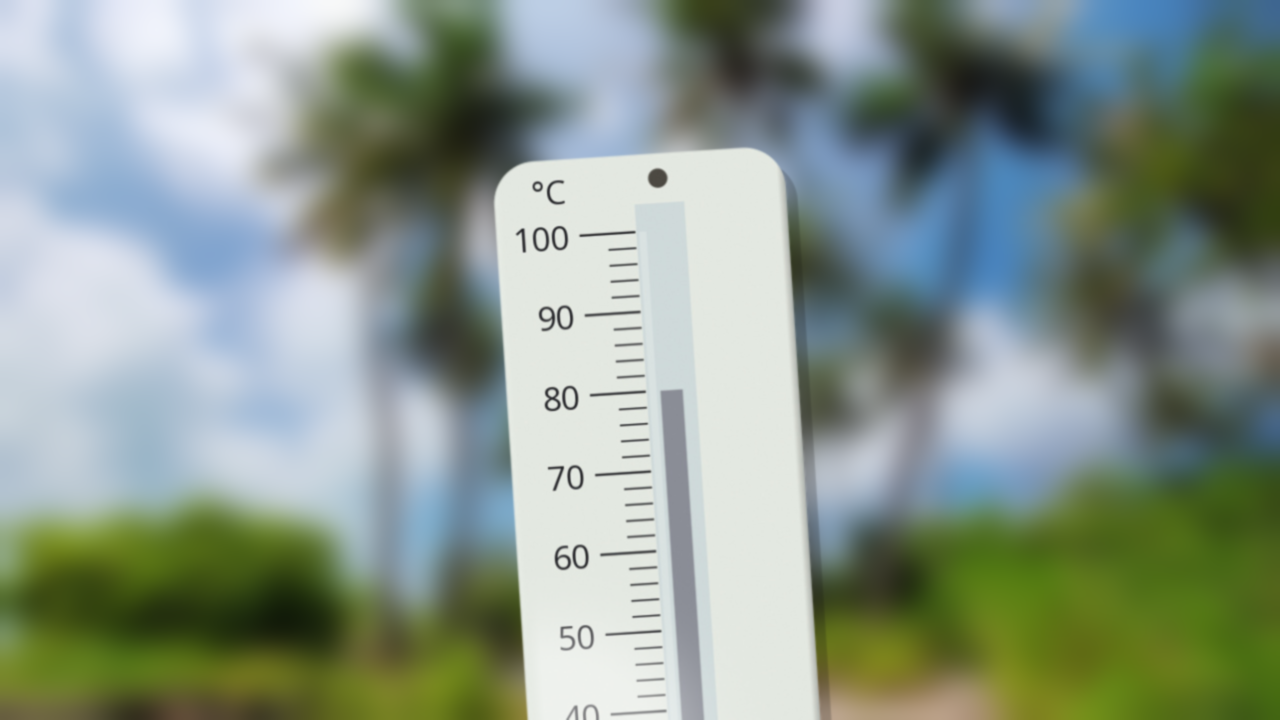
80 °C
